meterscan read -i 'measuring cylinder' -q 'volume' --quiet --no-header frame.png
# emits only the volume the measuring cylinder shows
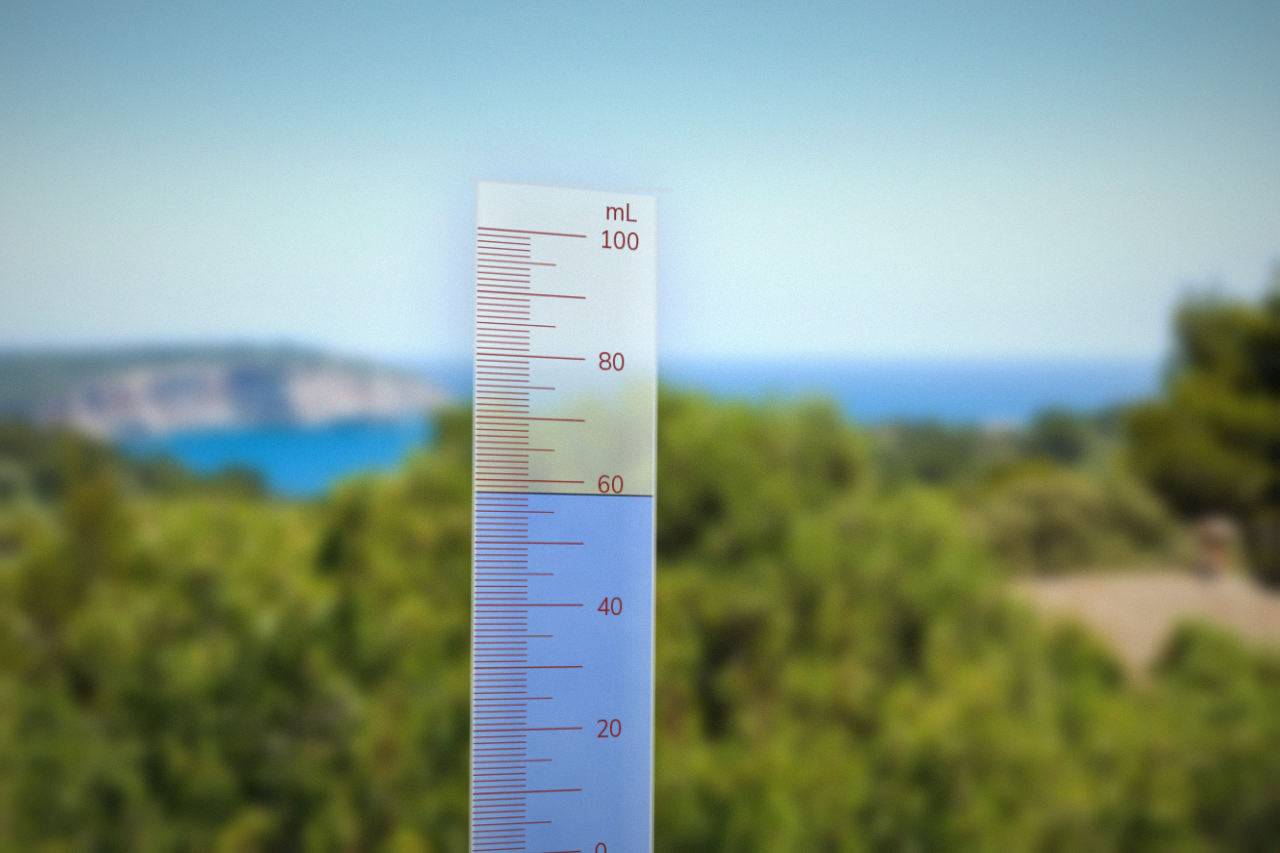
58 mL
